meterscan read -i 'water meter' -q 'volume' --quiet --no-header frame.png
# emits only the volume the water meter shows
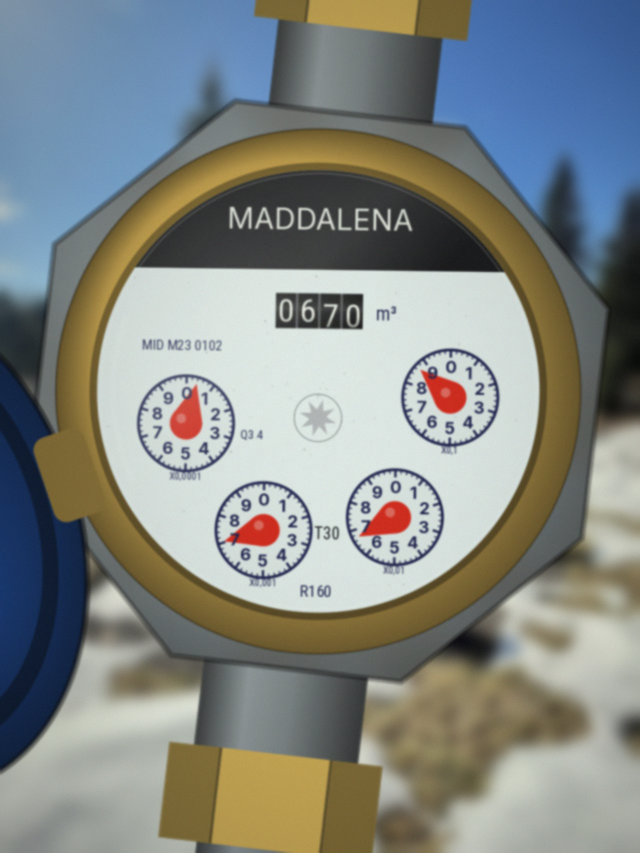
669.8670 m³
